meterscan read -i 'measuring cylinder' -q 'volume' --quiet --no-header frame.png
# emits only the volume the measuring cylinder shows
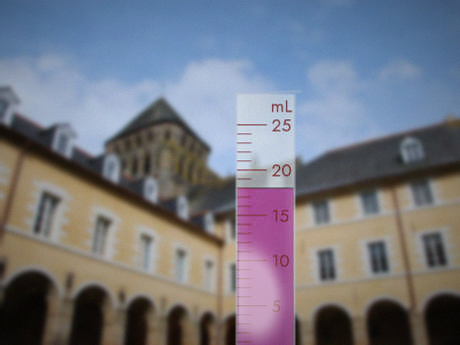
18 mL
